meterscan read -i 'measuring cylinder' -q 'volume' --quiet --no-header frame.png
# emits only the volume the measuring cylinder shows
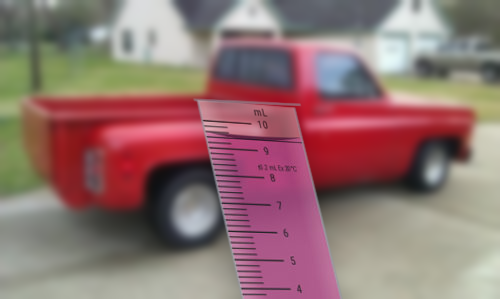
9.4 mL
